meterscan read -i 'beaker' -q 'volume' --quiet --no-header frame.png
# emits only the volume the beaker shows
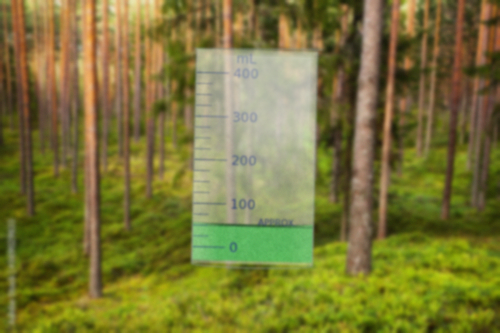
50 mL
